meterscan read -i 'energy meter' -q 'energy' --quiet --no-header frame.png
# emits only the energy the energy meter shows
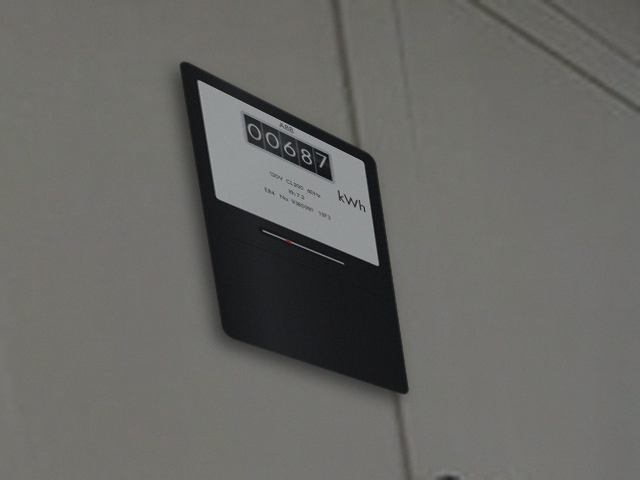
687 kWh
